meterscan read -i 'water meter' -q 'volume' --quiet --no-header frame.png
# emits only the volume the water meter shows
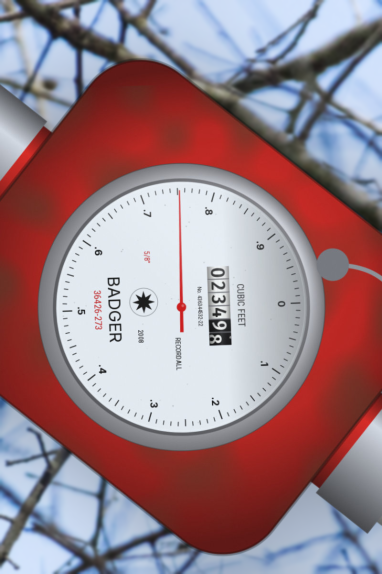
23497.75 ft³
